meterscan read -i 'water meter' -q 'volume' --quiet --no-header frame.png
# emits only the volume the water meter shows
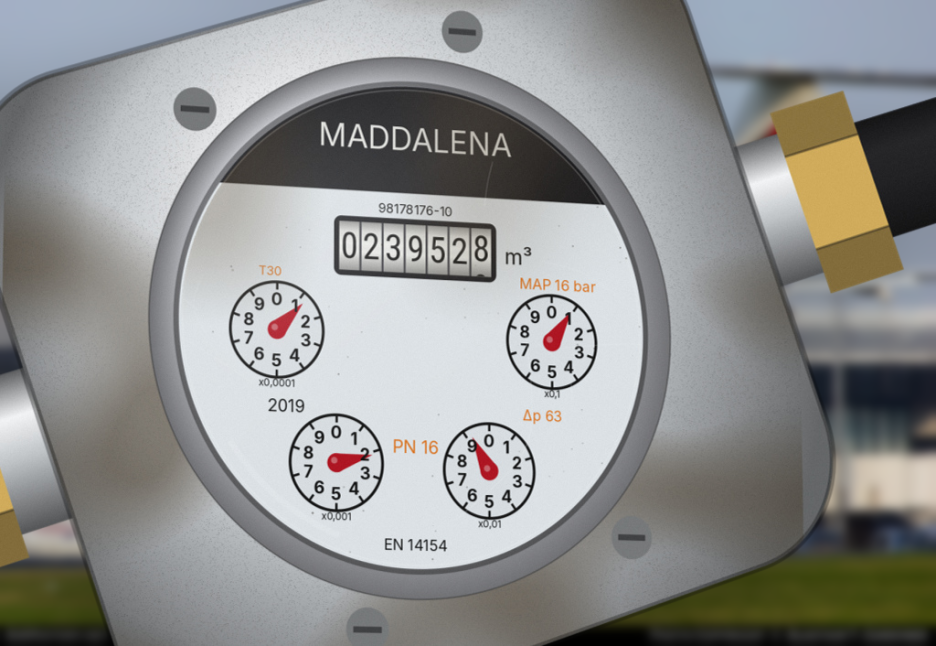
239528.0921 m³
